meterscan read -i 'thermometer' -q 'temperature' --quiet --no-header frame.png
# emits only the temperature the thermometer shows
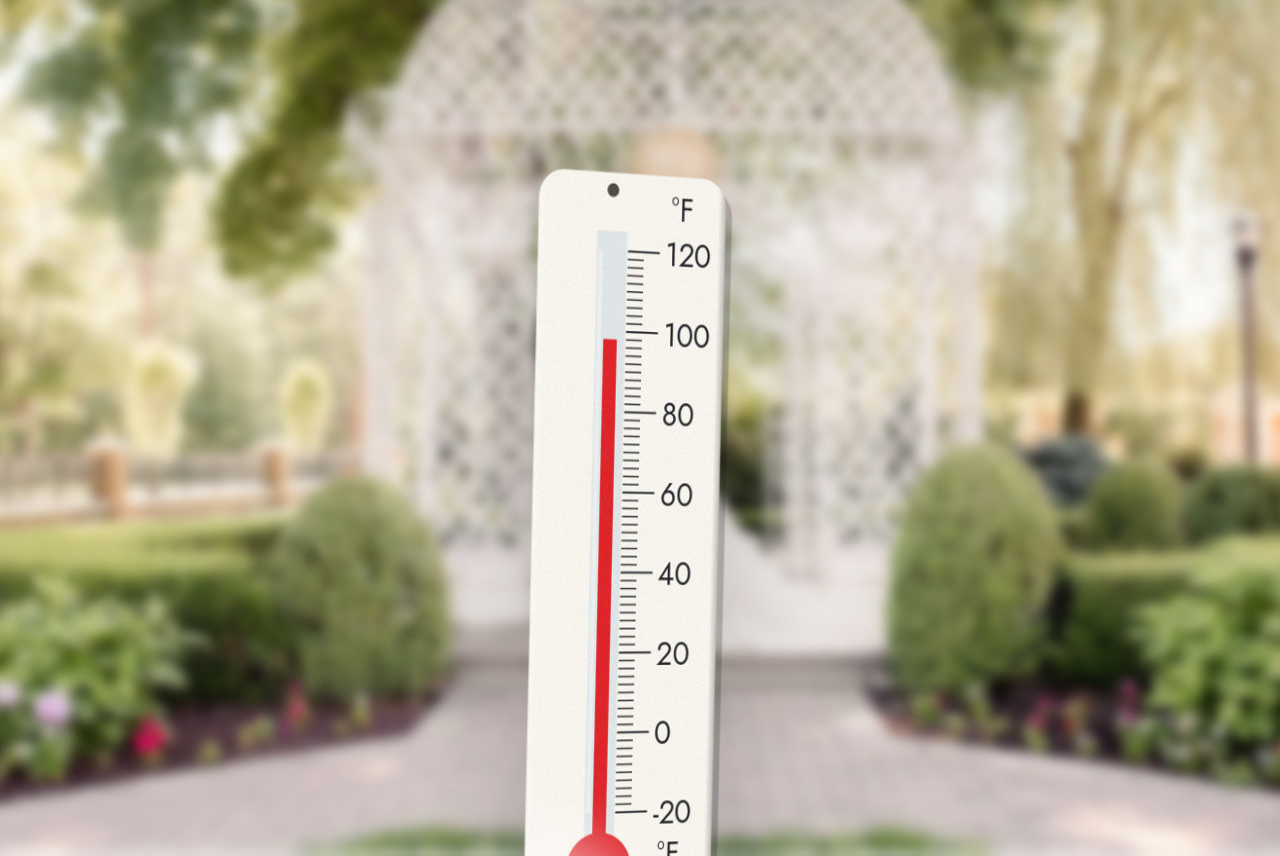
98 °F
